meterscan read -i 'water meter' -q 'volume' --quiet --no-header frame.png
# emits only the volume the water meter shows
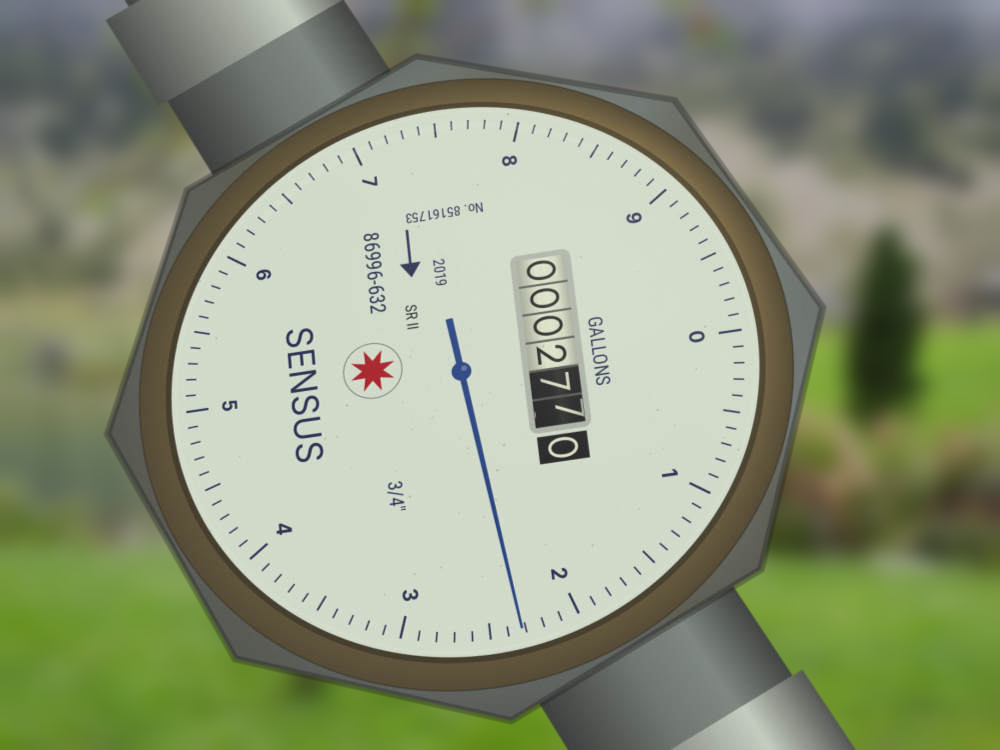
2772.3 gal
